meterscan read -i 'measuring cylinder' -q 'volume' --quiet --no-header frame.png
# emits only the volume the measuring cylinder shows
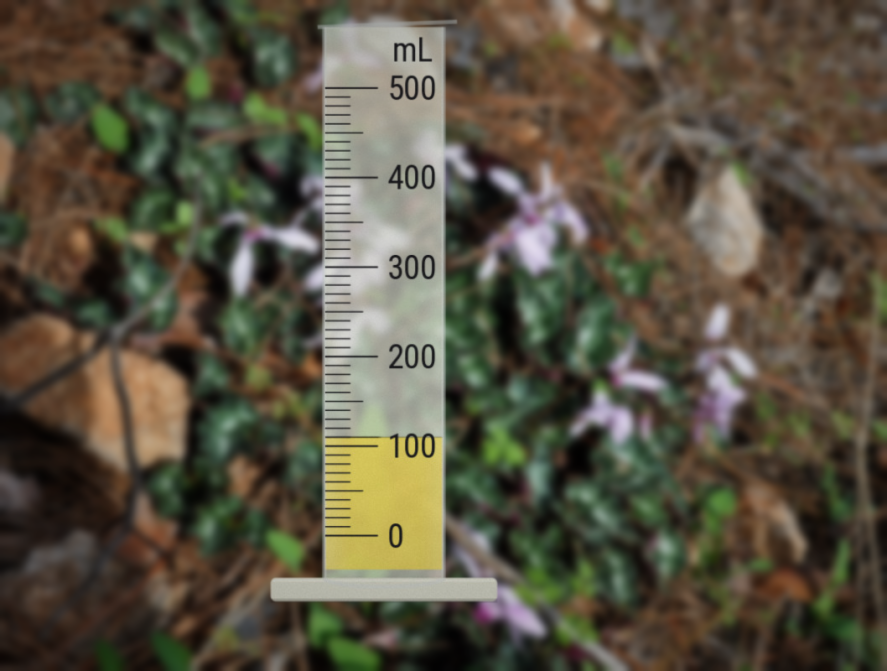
110 mL
